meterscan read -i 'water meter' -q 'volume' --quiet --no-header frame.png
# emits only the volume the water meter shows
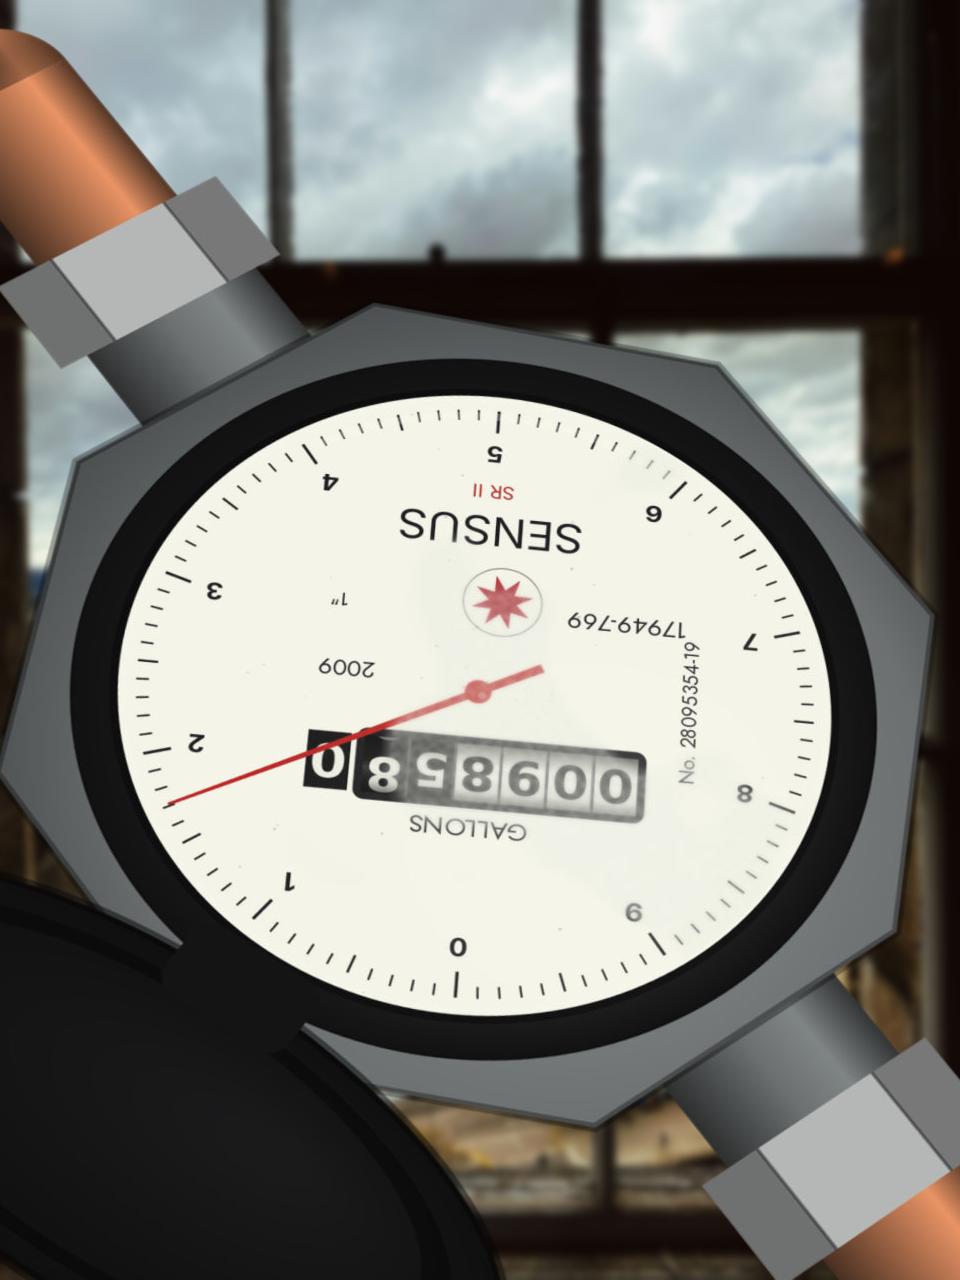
98581.7 gal
